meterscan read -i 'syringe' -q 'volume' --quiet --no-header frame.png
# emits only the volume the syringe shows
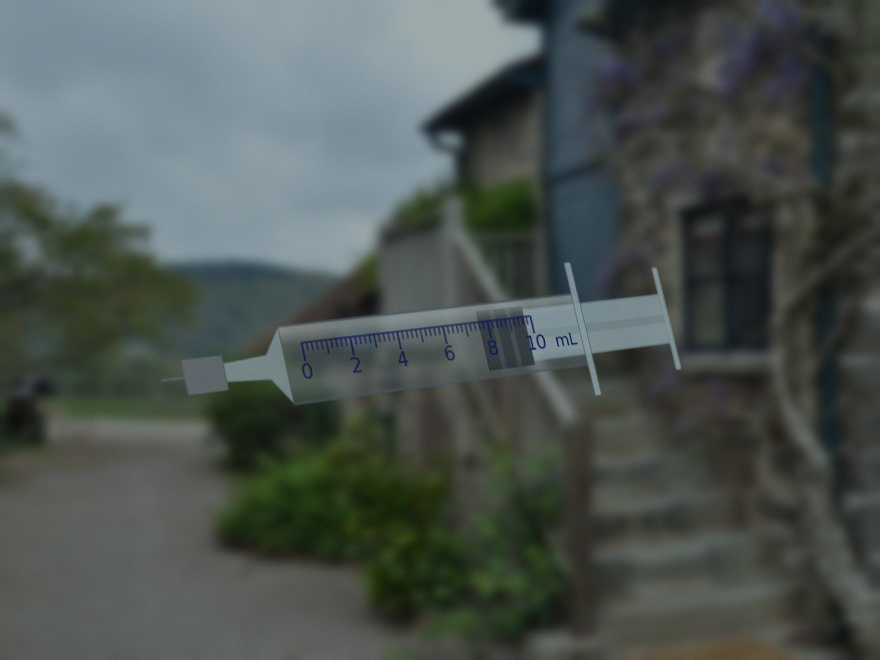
7.6 mL
